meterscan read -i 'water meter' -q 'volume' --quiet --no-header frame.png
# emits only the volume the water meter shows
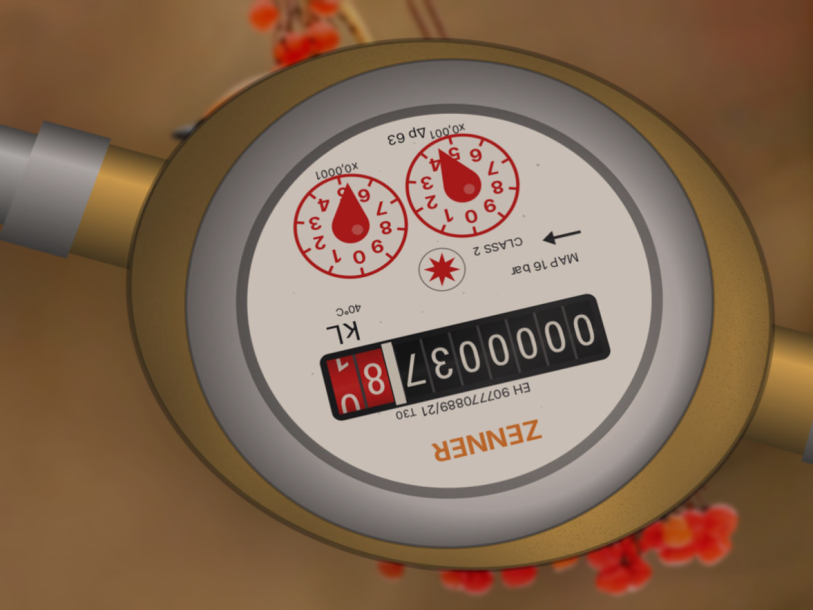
37.8045 kL
